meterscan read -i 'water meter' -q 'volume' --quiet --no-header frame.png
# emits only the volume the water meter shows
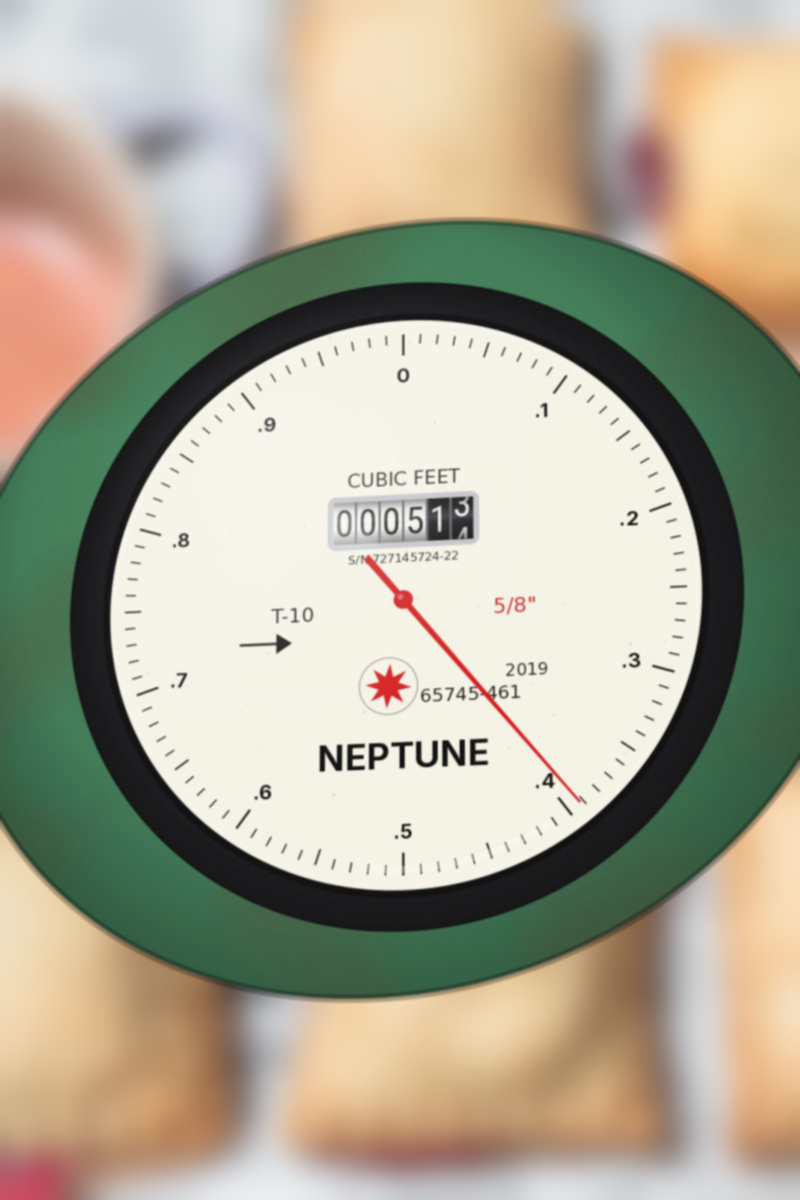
513.39 ft³
